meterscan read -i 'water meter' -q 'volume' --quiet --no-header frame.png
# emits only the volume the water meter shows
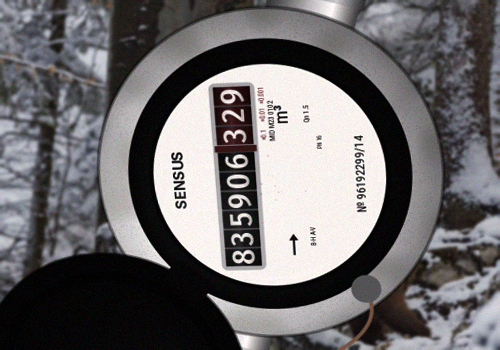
835906.329 m³
